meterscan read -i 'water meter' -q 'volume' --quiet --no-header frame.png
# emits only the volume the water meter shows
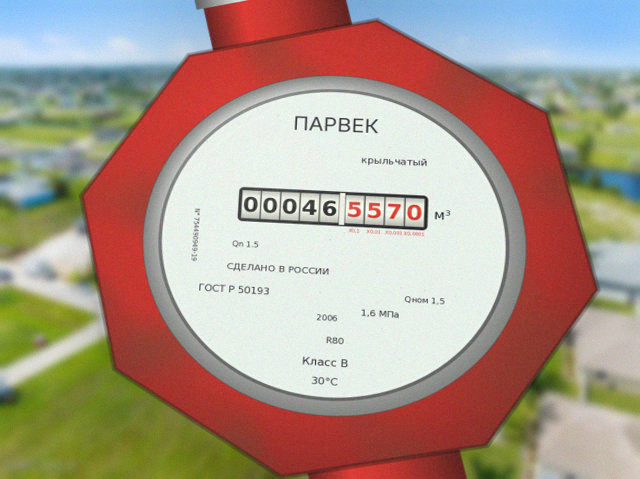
46.5570 m³
